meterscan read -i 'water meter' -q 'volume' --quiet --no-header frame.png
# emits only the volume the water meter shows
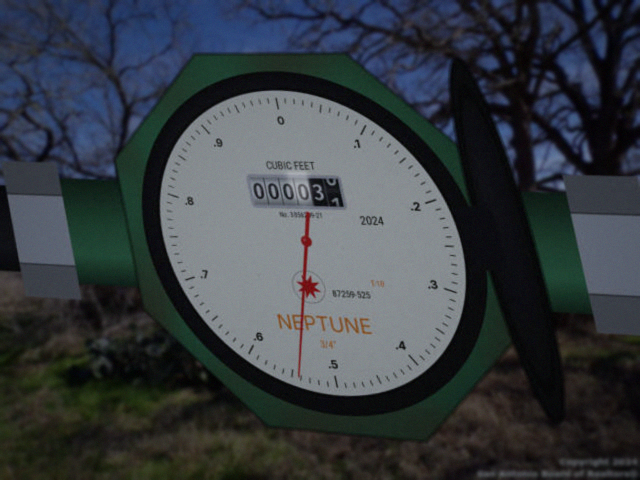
30.54 ft³
